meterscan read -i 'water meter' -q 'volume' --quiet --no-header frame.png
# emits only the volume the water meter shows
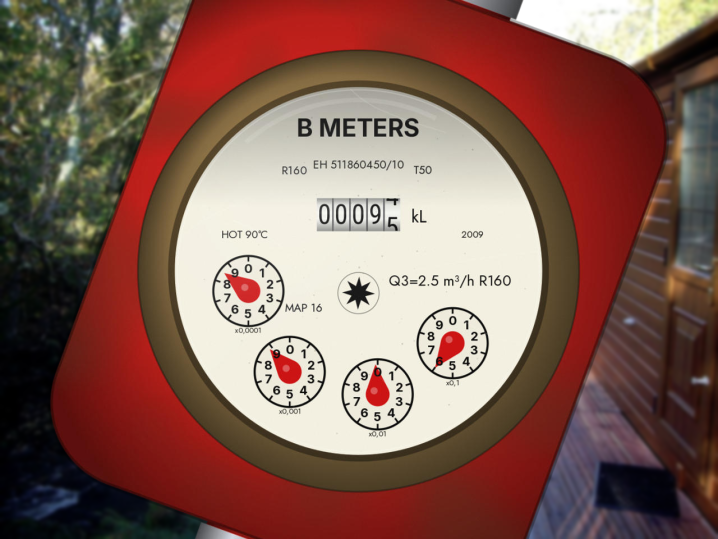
94.5988 kL
